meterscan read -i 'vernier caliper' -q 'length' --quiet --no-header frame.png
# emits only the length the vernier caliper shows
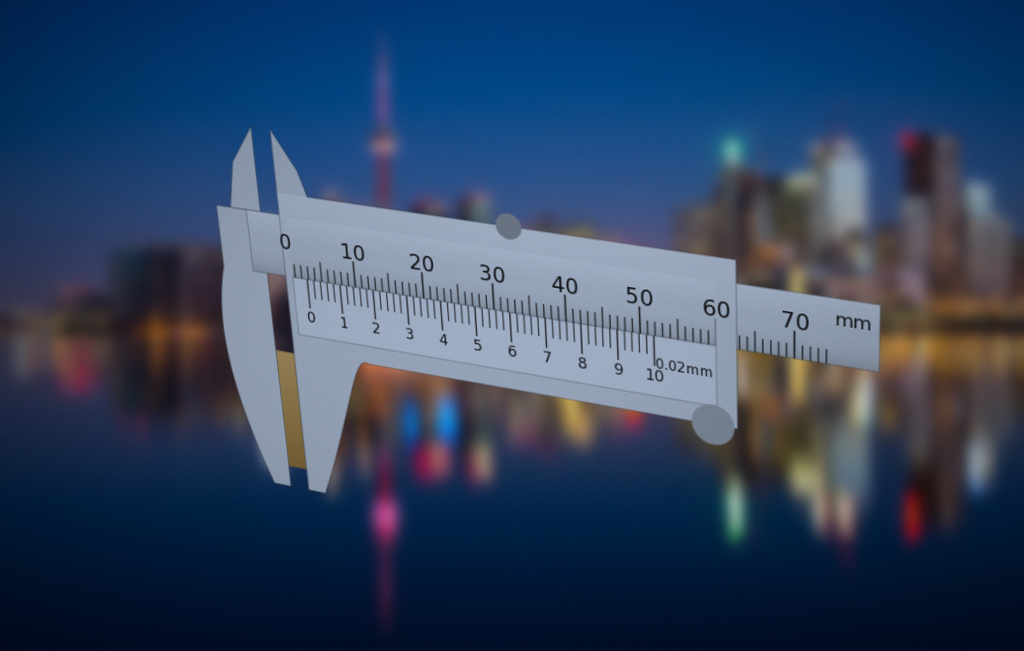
2.8 mm
